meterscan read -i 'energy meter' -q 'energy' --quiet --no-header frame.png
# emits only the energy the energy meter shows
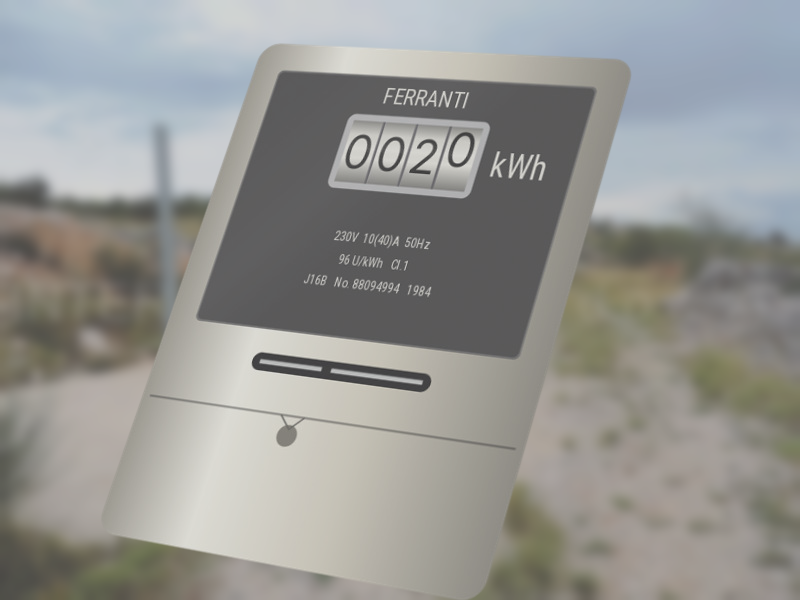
20 kWh
